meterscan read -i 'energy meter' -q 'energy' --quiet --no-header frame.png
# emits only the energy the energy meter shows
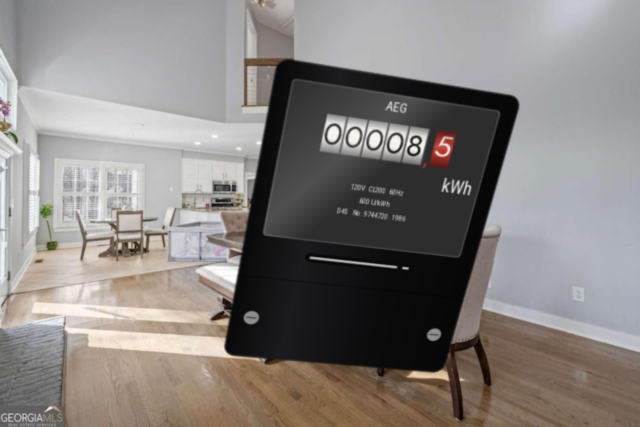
8.5 kWh
